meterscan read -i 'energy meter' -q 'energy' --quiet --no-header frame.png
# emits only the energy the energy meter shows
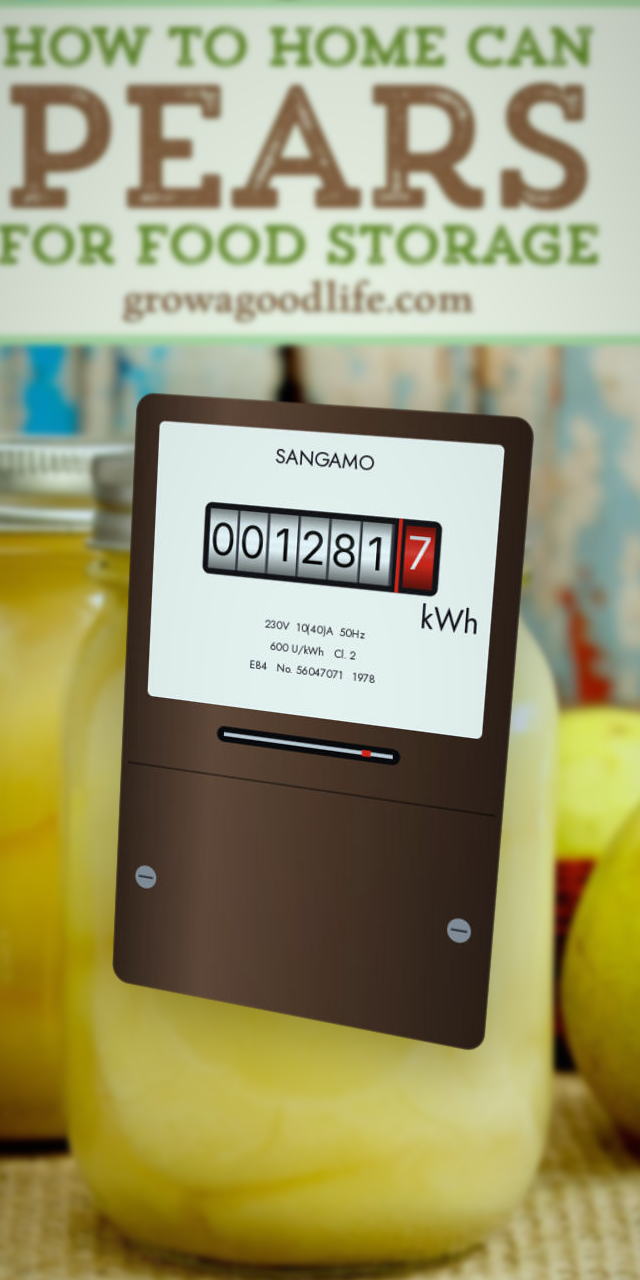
1281.7 kWh
